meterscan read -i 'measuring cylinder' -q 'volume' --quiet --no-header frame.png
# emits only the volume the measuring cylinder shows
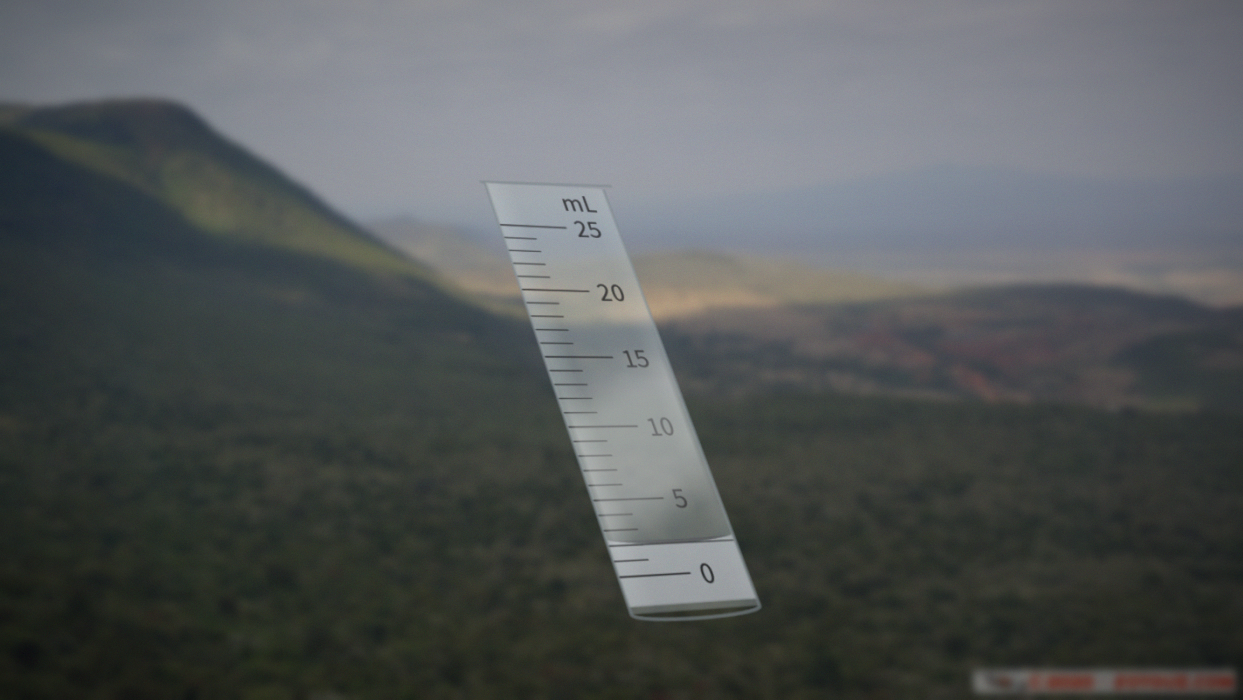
2 mL
